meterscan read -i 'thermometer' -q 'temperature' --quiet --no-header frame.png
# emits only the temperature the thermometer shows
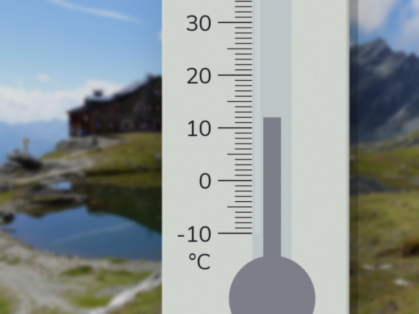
12 °C
